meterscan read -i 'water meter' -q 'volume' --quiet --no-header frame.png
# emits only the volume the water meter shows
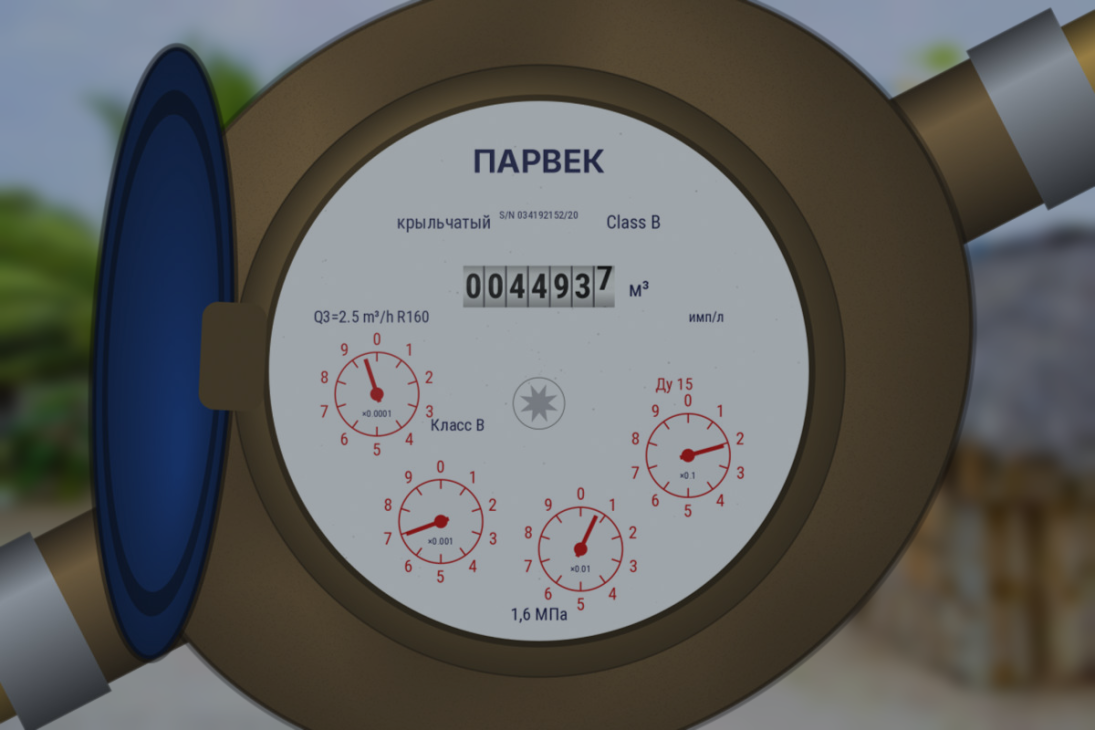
44937.2069 m³
